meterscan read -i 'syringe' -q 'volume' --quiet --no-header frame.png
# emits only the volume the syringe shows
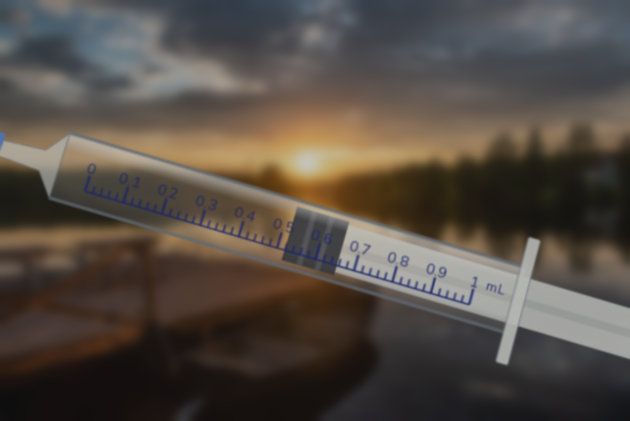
0.52 mL
